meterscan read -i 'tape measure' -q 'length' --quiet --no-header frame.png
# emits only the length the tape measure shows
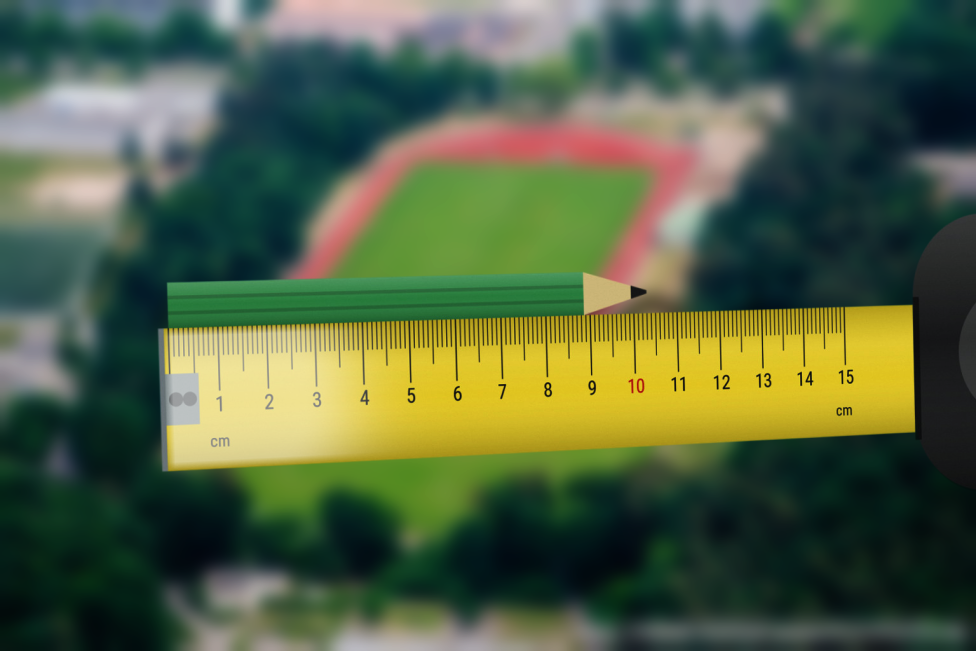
10.3 cm
